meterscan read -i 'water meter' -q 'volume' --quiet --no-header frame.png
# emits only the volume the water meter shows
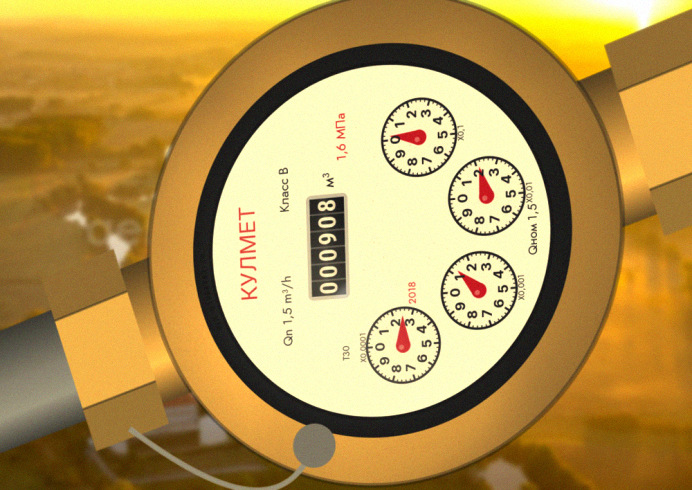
908.0212 m³
